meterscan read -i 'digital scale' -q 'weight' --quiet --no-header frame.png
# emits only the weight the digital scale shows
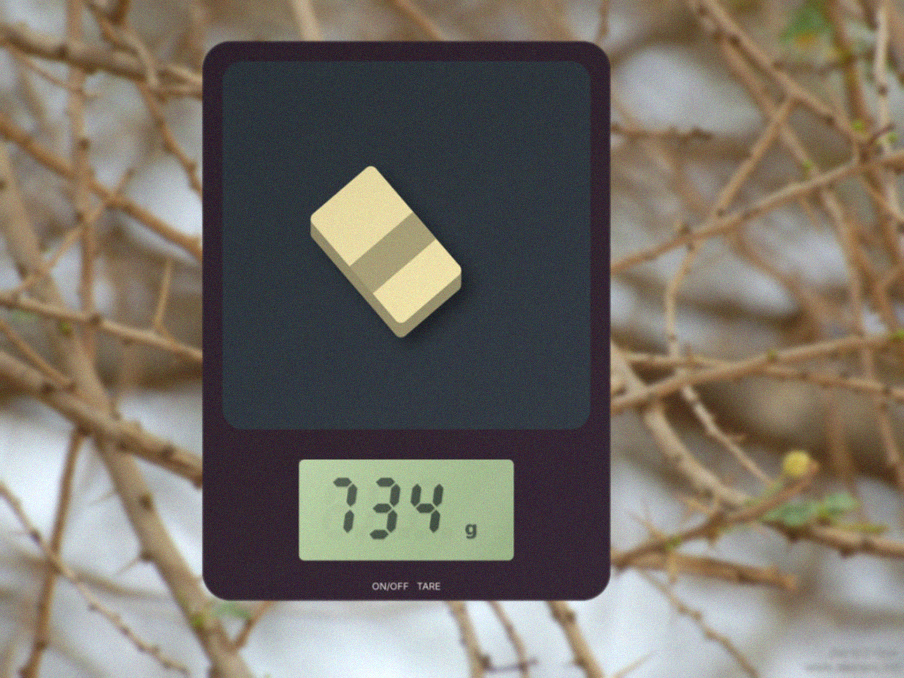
734 g
